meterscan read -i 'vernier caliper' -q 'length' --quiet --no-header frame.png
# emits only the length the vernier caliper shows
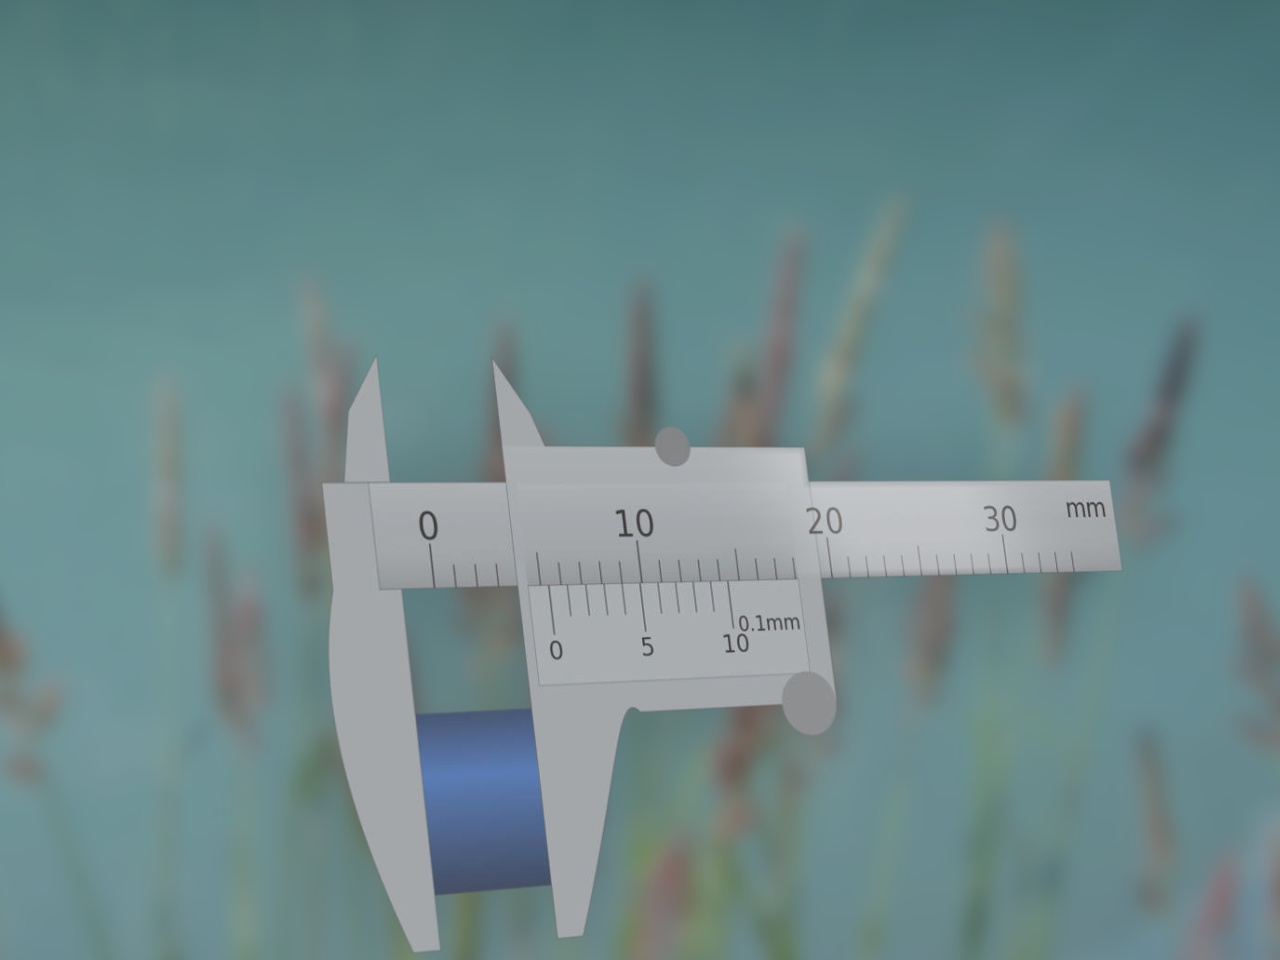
5.4 mm
